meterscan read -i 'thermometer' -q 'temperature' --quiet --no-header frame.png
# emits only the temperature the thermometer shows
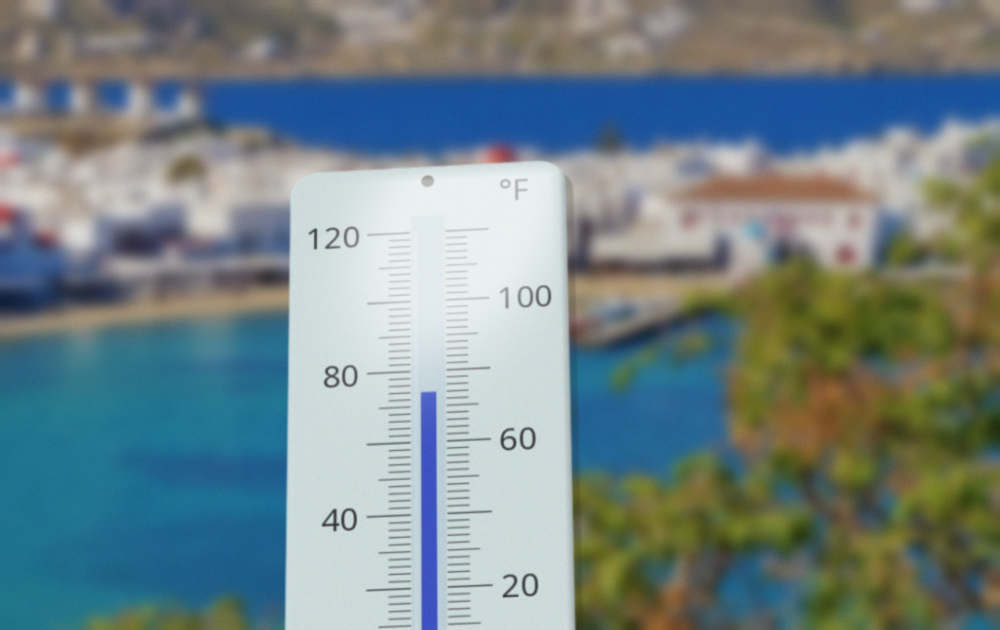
74 °F
